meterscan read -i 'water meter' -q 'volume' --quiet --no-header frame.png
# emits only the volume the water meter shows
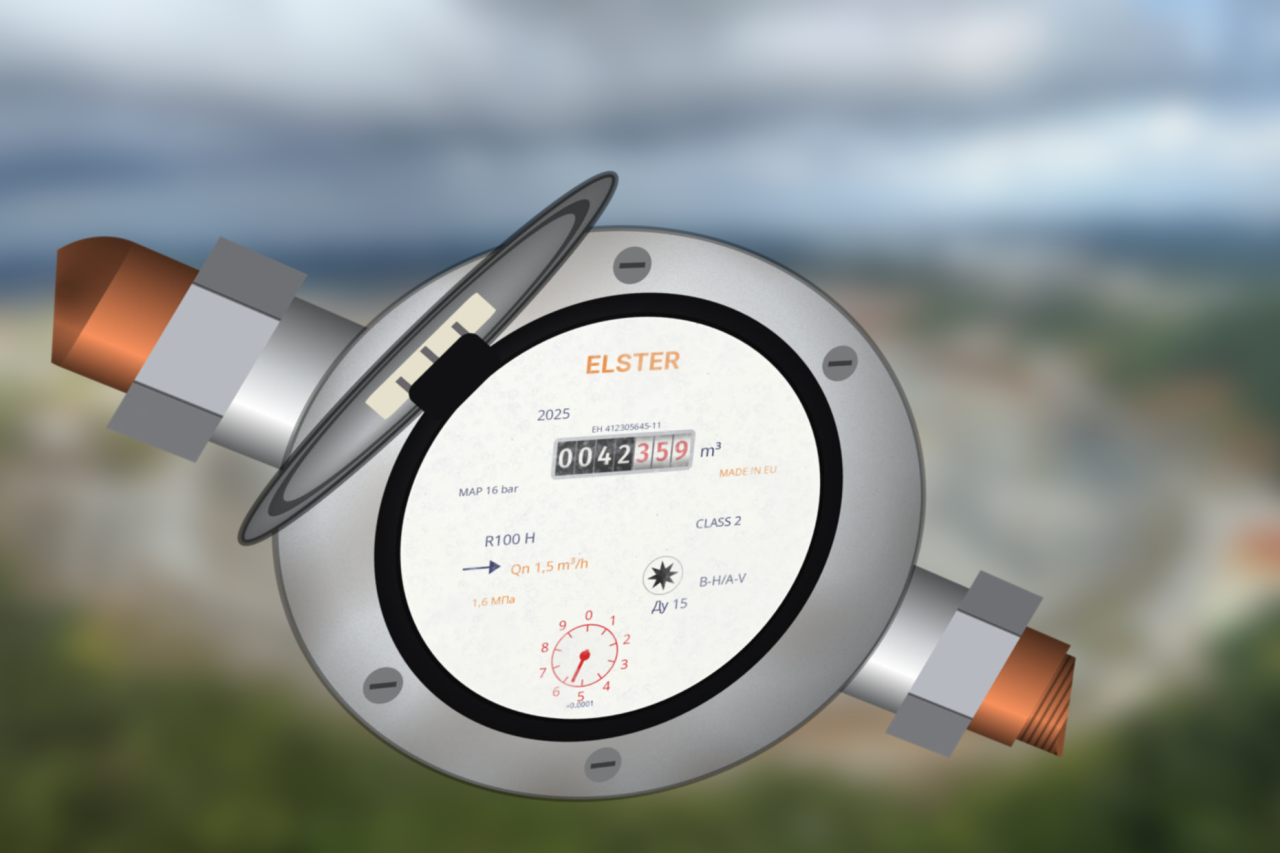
42.3595 m³
